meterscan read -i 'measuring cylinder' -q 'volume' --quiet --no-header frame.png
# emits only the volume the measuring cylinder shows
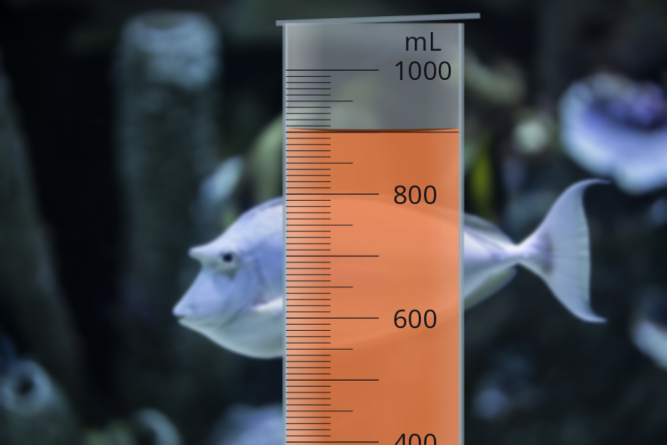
900 mL
